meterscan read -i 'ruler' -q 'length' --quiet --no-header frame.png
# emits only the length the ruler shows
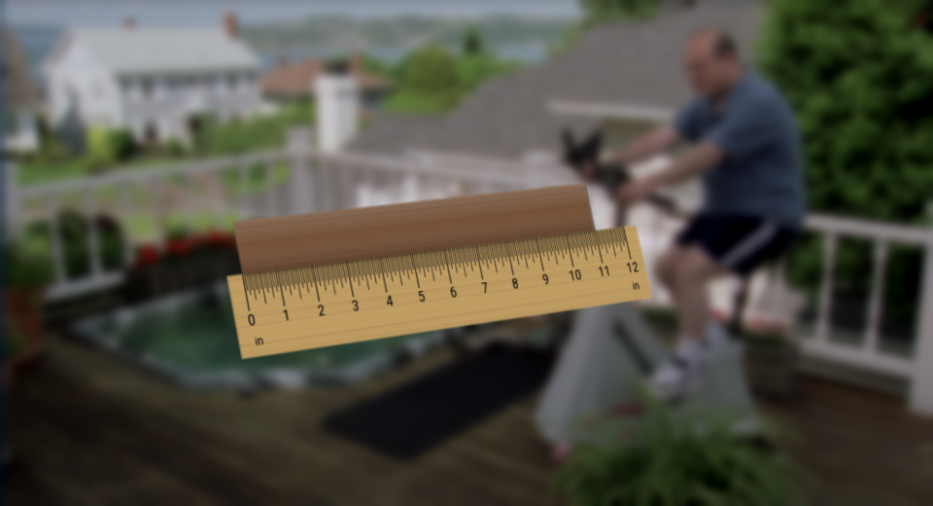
11 in
